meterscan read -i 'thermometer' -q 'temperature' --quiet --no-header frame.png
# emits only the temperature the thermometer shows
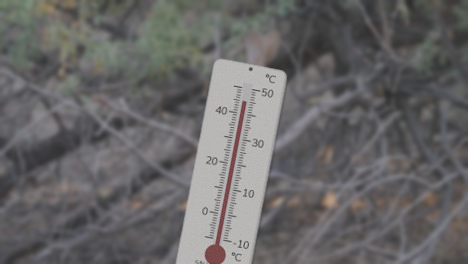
45 °C
